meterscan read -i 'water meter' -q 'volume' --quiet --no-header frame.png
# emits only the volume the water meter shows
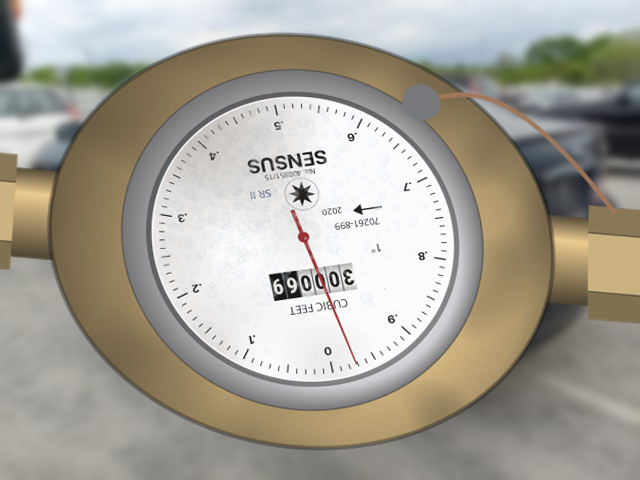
300068.97 ft³
